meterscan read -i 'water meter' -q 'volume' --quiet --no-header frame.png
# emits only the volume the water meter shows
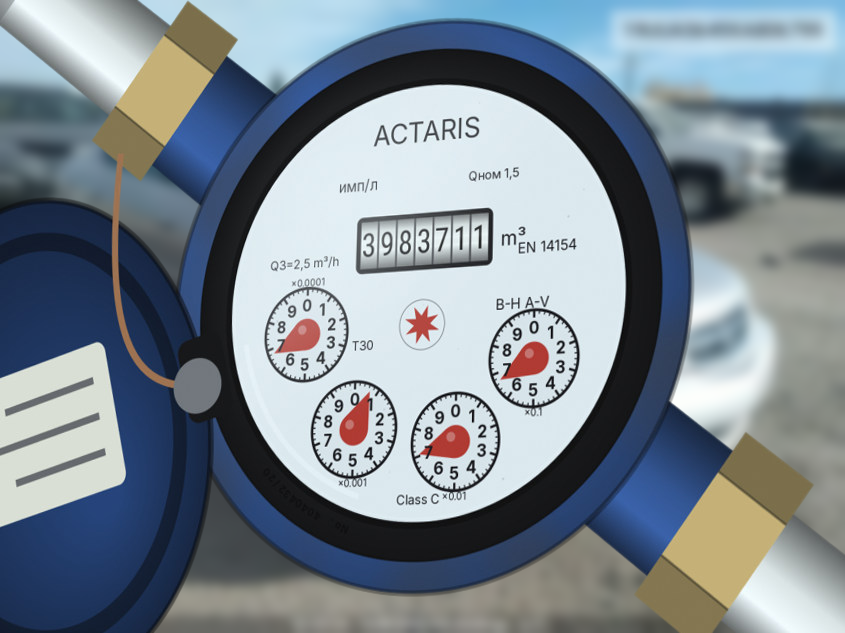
3983711.6706 m³
